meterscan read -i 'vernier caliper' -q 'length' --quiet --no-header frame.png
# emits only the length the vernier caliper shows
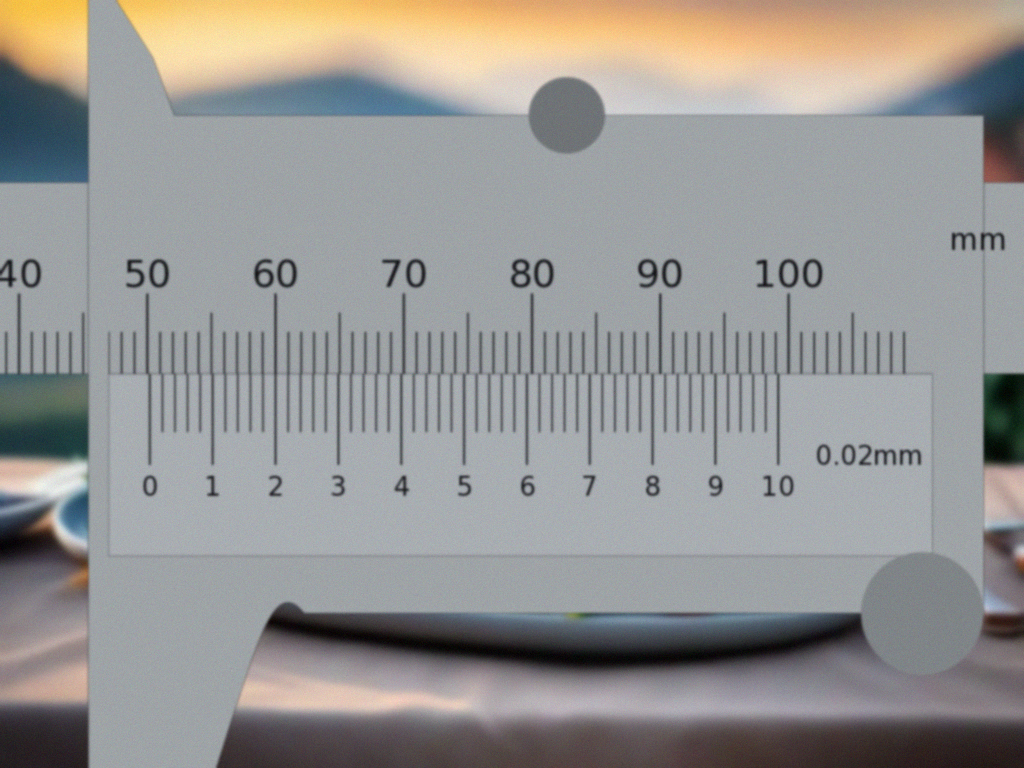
50.2 mm
